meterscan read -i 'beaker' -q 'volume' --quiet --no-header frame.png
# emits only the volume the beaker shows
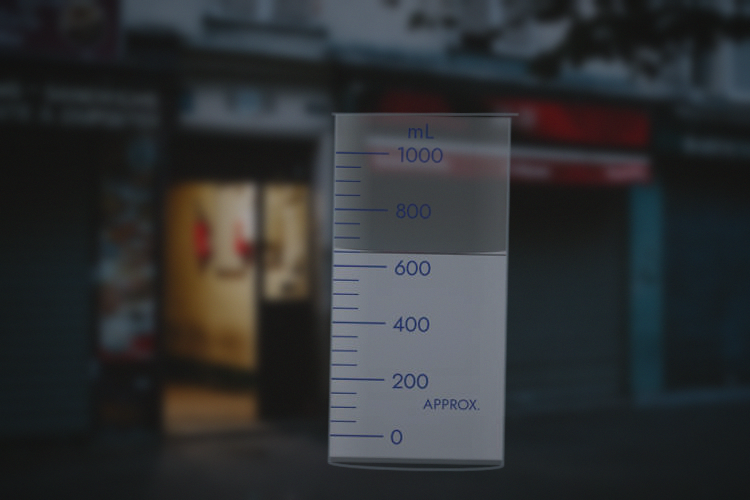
650 mL
